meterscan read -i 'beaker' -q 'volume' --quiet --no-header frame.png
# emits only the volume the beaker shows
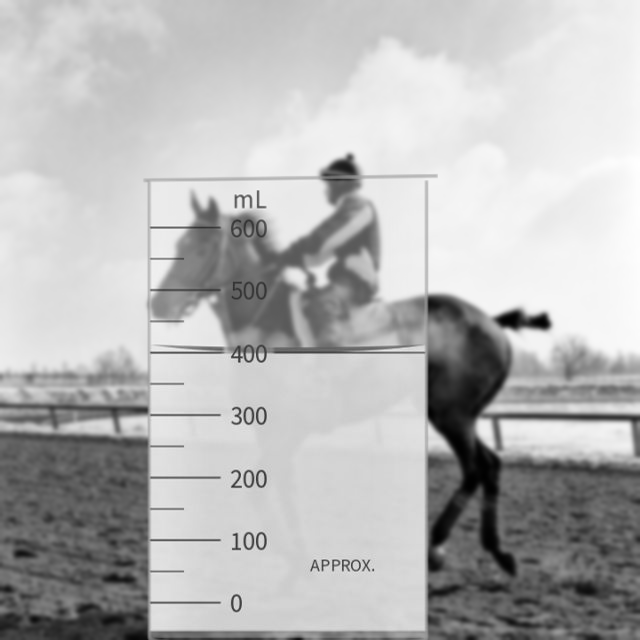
400 mL
